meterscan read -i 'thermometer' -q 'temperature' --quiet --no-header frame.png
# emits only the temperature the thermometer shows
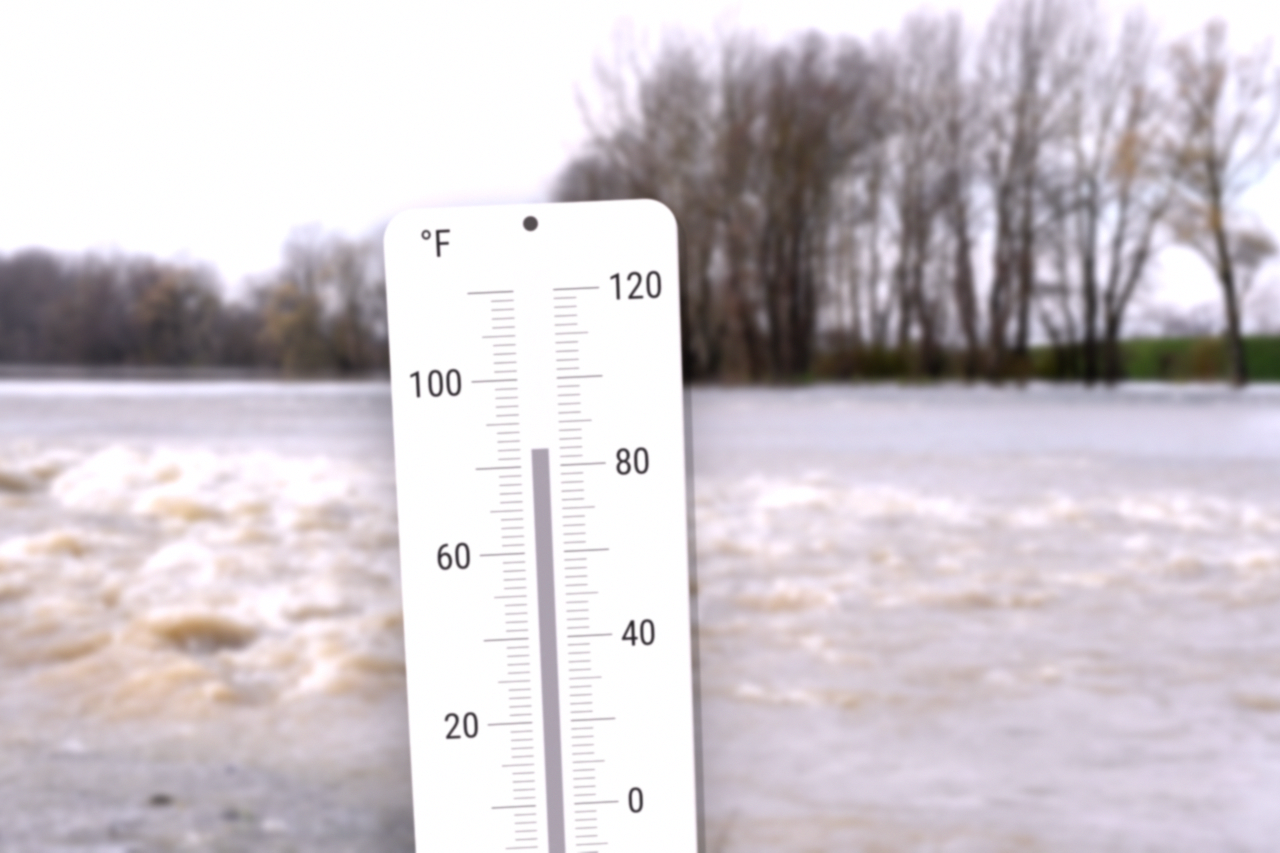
84 °F
